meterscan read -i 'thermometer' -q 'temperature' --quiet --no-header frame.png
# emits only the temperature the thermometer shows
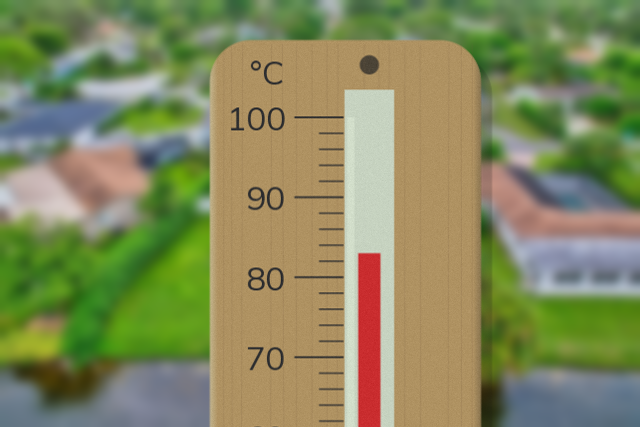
83 °C
